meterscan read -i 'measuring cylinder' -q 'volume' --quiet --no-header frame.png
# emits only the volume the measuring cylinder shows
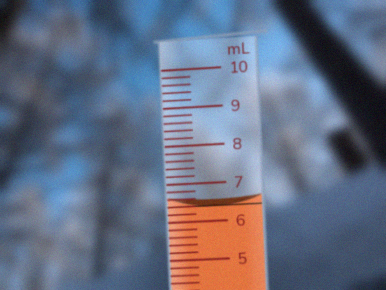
6.4 mL
